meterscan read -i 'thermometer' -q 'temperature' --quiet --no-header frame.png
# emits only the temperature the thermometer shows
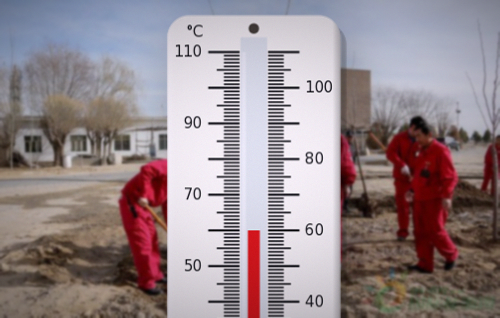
60 °C
